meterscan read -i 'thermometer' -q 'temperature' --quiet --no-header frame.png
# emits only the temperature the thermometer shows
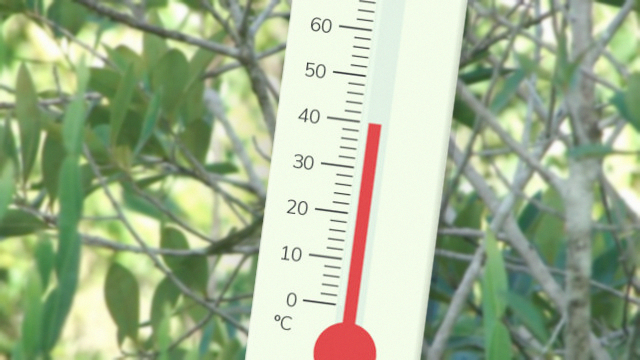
40 °C
